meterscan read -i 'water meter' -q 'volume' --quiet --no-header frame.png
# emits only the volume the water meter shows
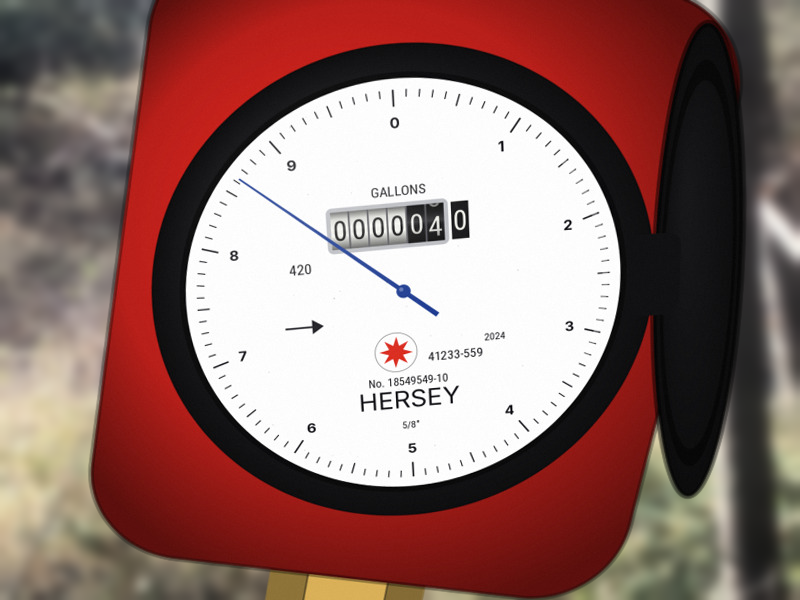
38.6 gal
